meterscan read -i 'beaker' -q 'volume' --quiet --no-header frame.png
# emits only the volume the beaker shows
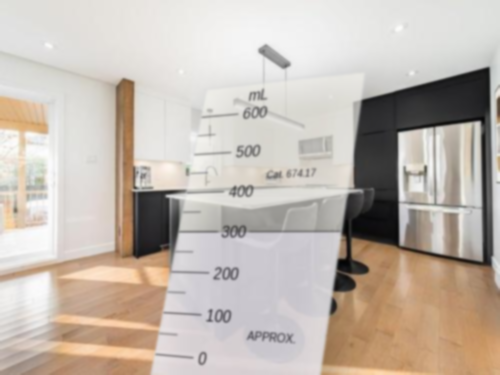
300 mL
